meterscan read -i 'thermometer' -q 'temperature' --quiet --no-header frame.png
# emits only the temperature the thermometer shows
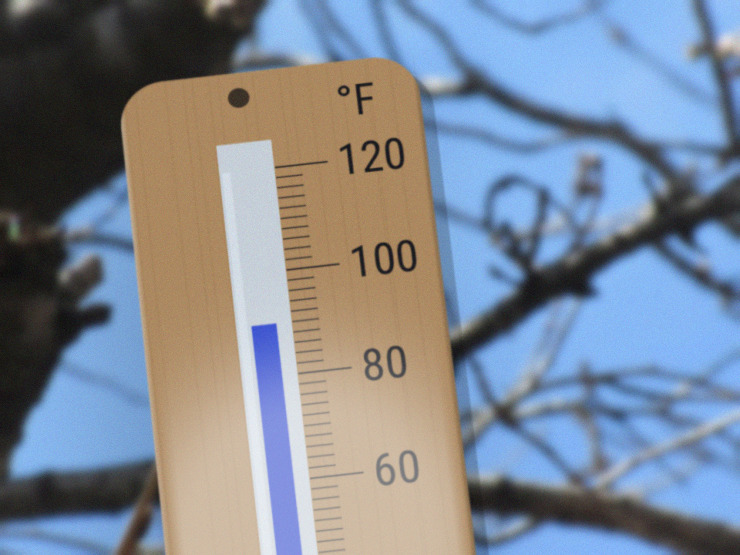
90 °F
